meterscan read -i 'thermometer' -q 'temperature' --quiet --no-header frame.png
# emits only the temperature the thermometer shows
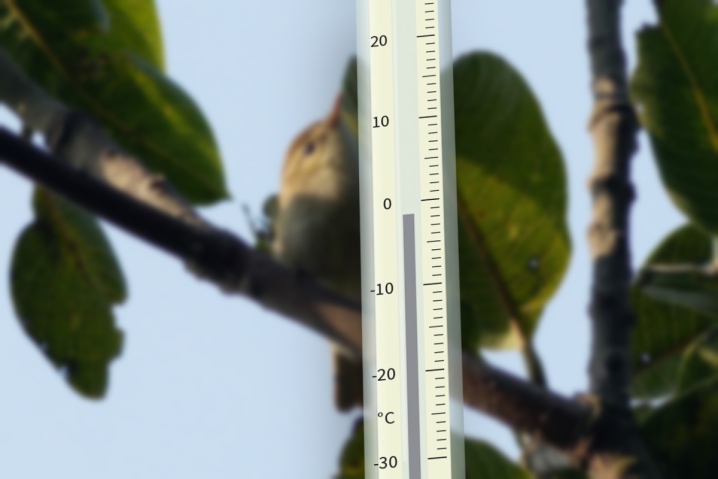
-1.5 °C
